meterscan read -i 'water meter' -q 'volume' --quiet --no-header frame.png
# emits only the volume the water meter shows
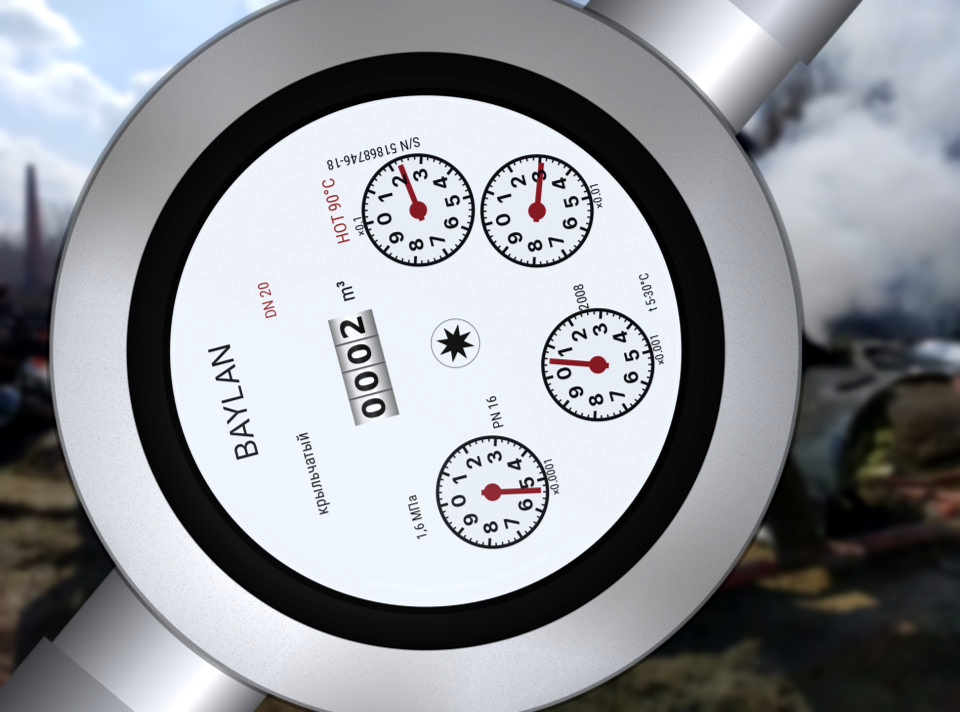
2.2305 m³
